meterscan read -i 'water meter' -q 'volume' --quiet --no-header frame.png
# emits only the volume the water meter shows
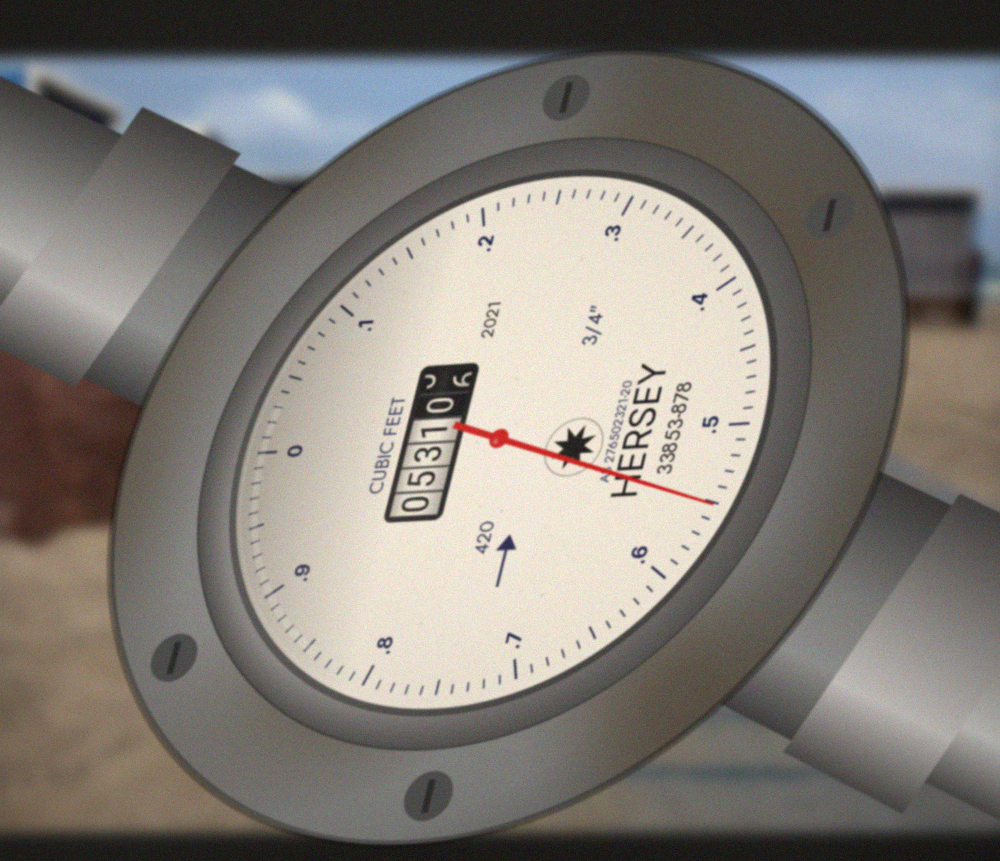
53105.55 ft³
